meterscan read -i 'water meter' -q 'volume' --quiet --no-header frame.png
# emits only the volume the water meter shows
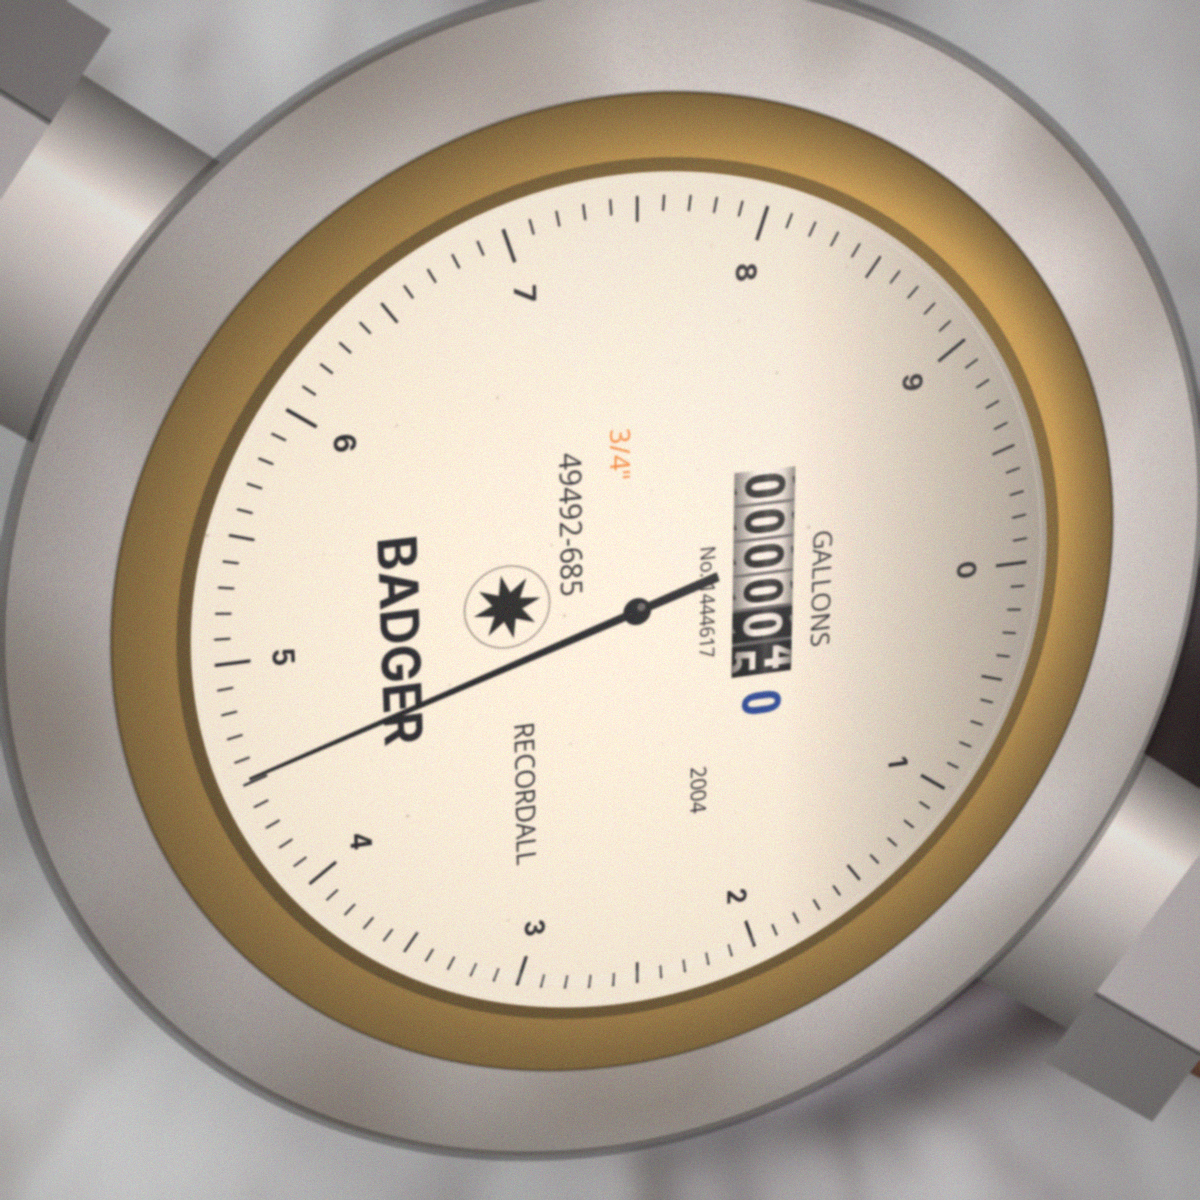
44.5 gal
